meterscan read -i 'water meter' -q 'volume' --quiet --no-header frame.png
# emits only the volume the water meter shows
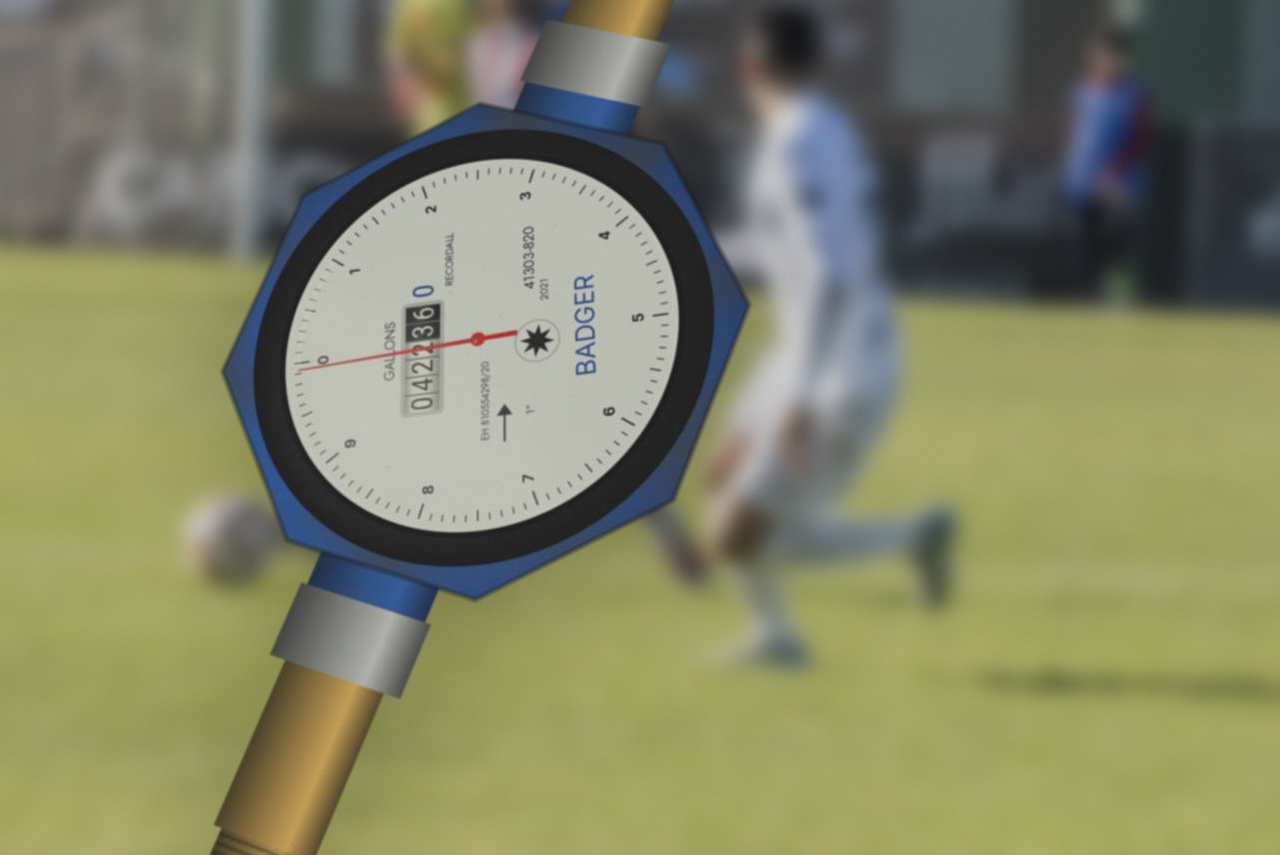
422359.9 gal
